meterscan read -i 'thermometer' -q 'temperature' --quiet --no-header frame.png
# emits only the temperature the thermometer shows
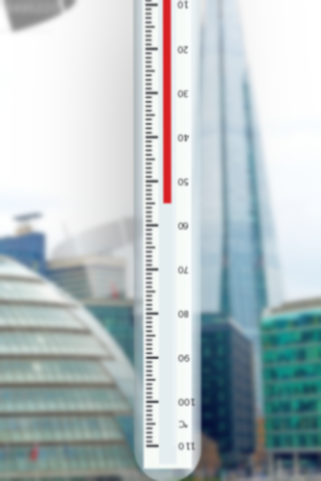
55 °C
